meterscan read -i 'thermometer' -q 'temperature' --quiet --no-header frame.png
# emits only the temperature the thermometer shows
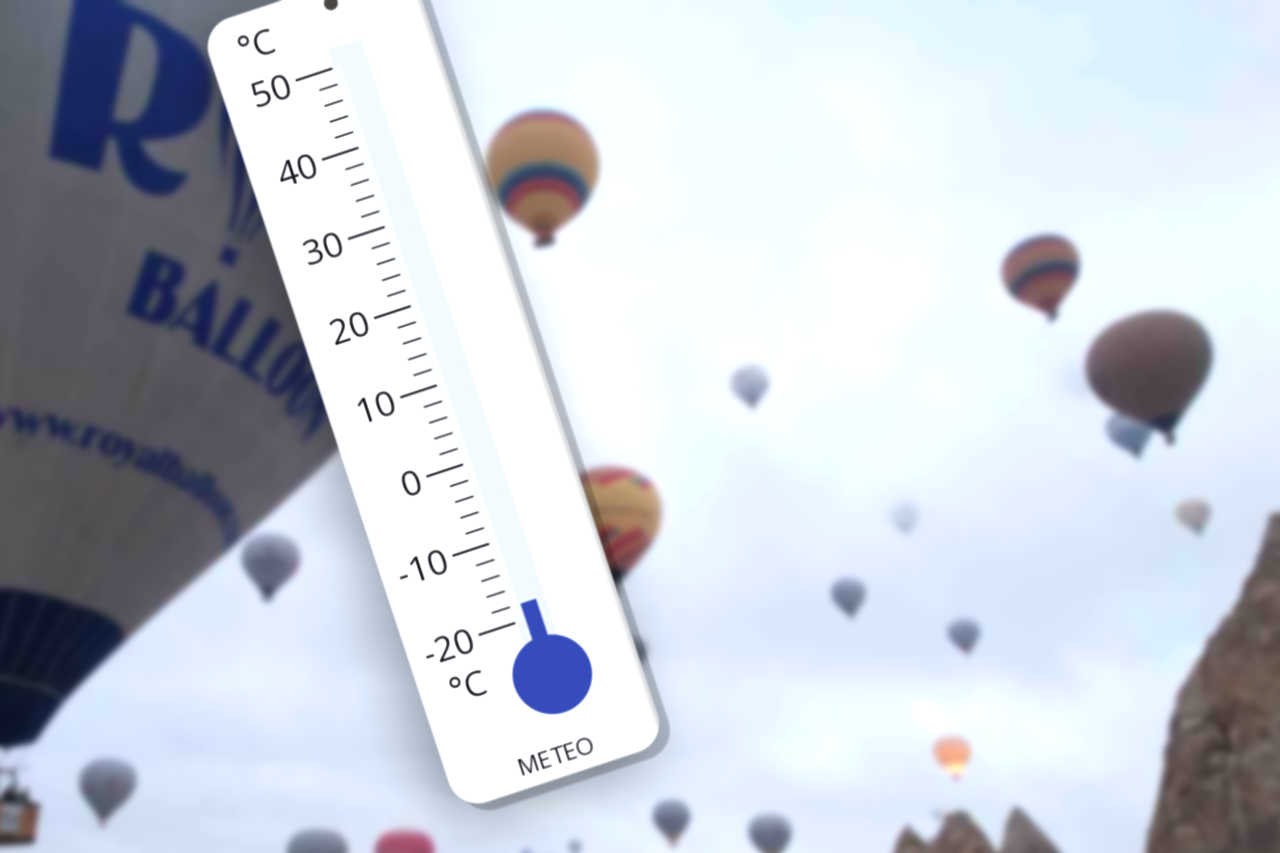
-18 °C
